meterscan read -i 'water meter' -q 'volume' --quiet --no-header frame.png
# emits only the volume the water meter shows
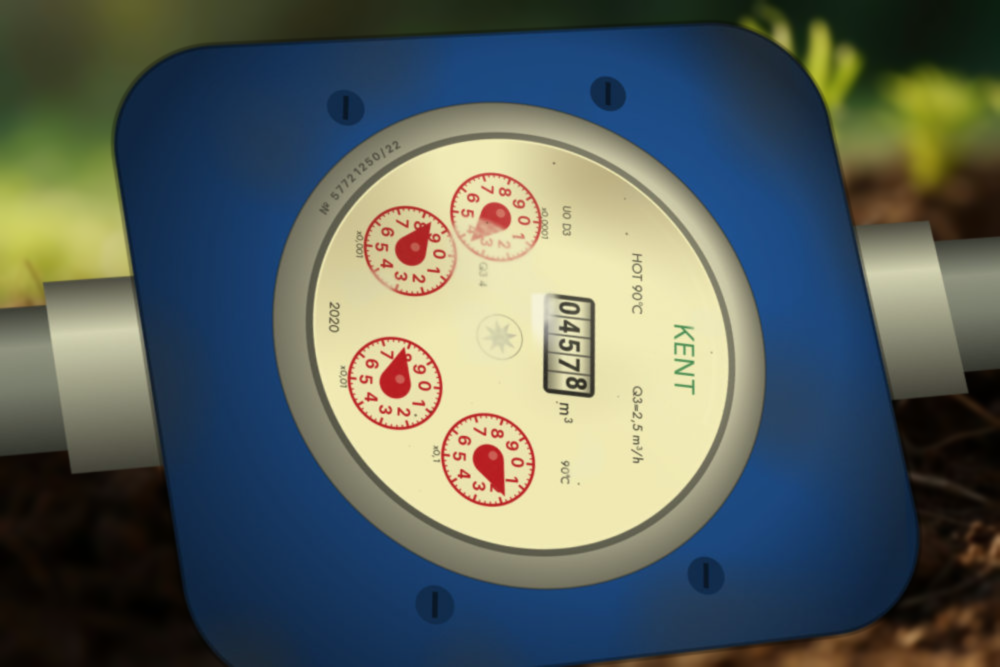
4578.1783 m³
